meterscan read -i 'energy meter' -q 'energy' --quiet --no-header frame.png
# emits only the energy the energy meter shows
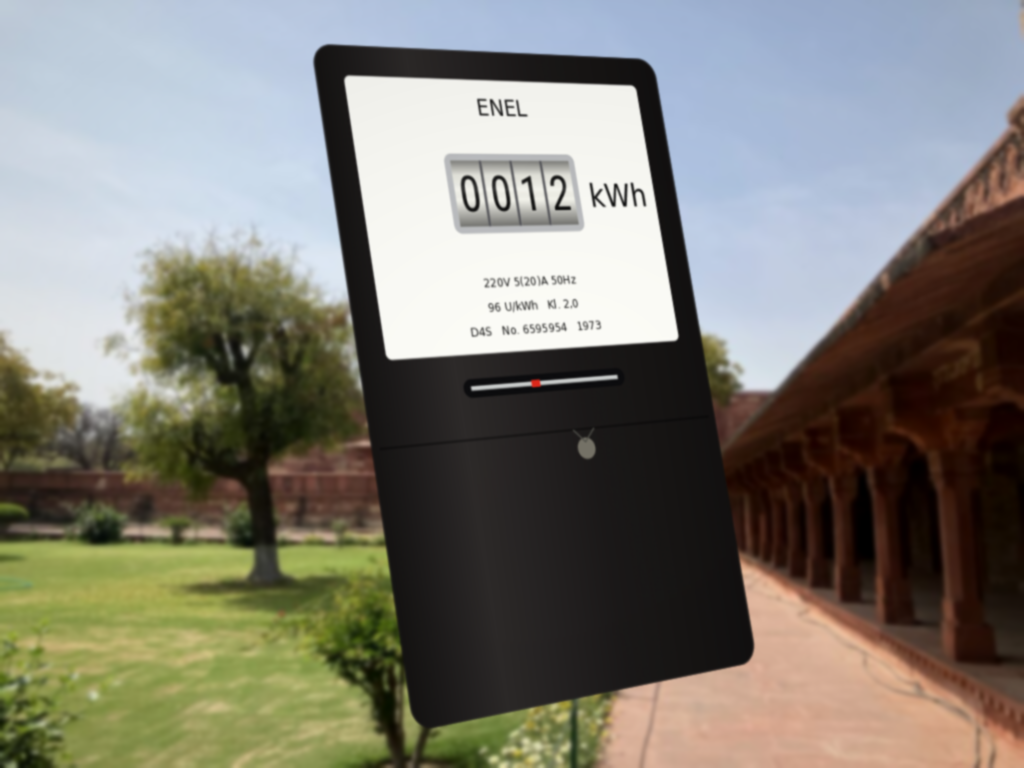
12 kWh
